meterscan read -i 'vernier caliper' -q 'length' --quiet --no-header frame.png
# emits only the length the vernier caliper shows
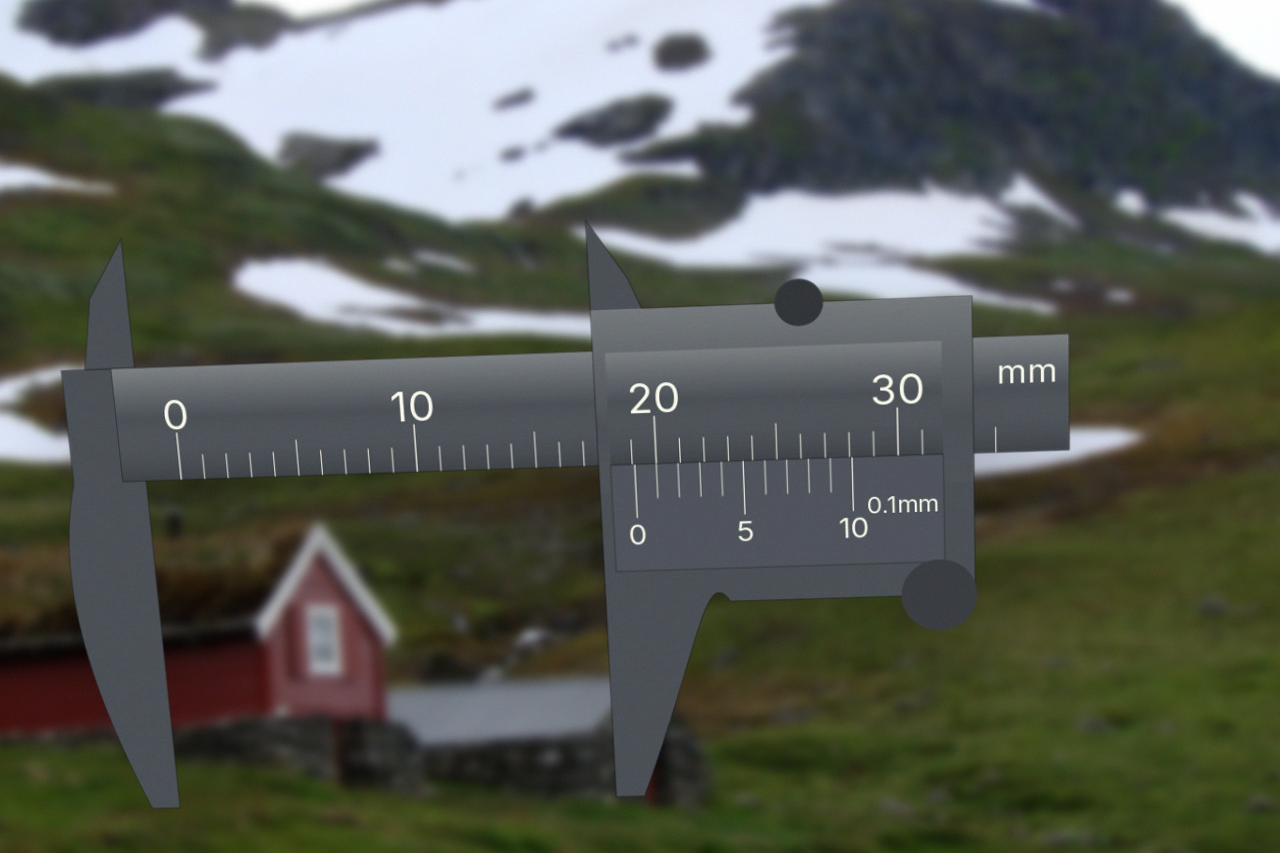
19.1 mm
